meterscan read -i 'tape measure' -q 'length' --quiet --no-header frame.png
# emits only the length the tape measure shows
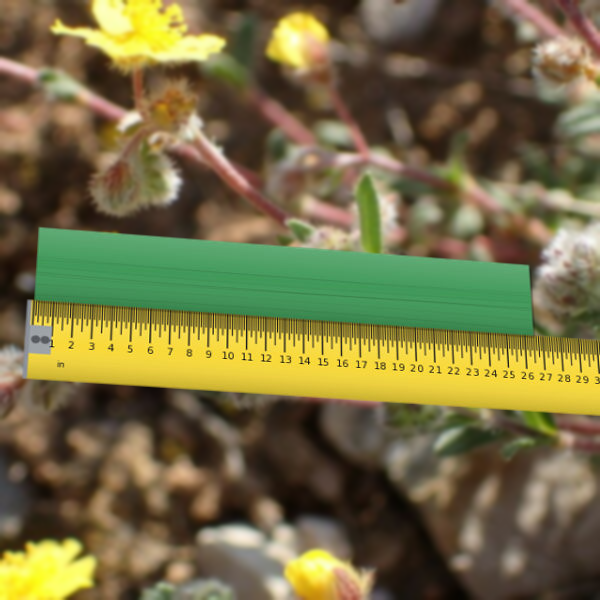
26.5 in
